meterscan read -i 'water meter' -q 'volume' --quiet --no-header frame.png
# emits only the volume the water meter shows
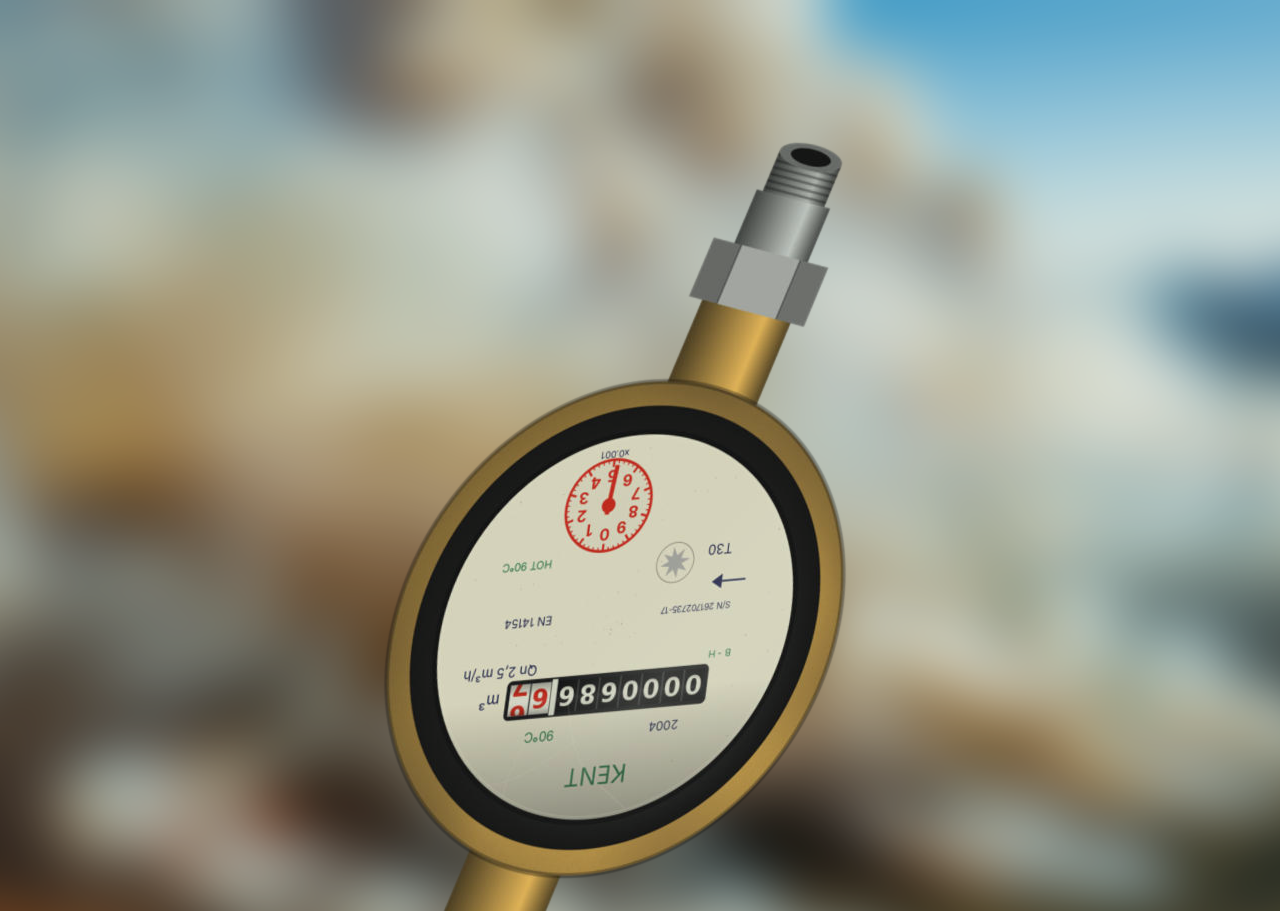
686.665 m³
